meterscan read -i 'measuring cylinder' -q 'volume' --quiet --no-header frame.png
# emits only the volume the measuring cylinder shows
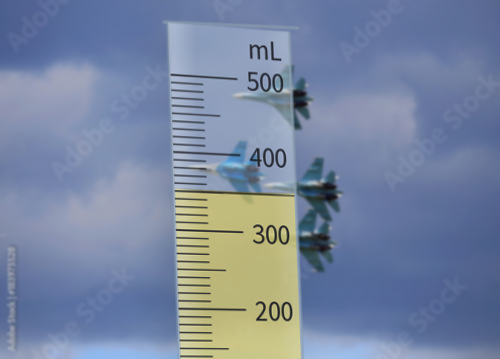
350 mL
